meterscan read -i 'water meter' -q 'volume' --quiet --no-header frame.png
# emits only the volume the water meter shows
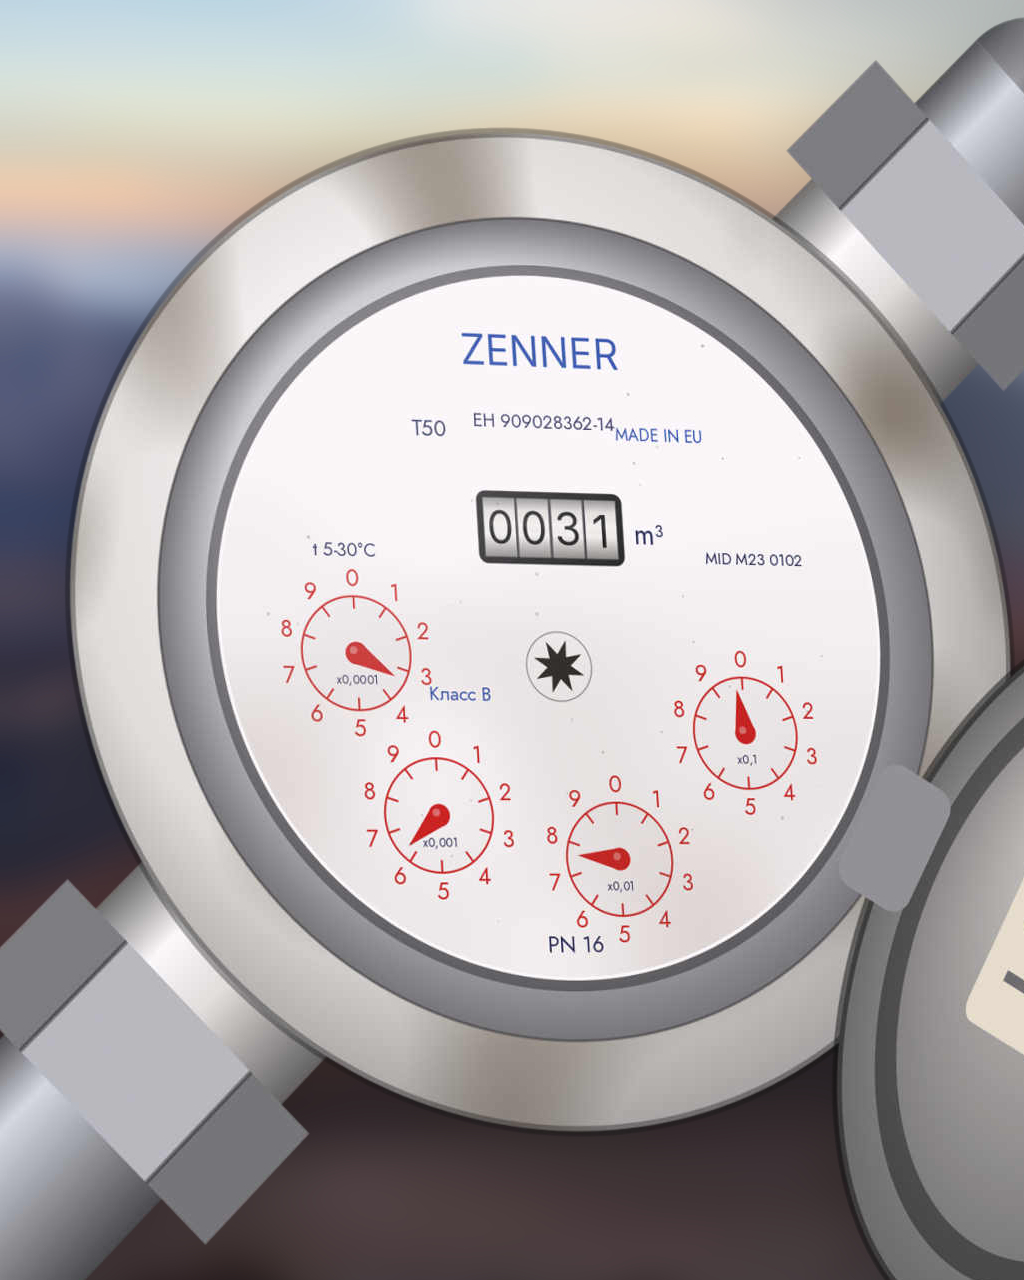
30.9763 m³
